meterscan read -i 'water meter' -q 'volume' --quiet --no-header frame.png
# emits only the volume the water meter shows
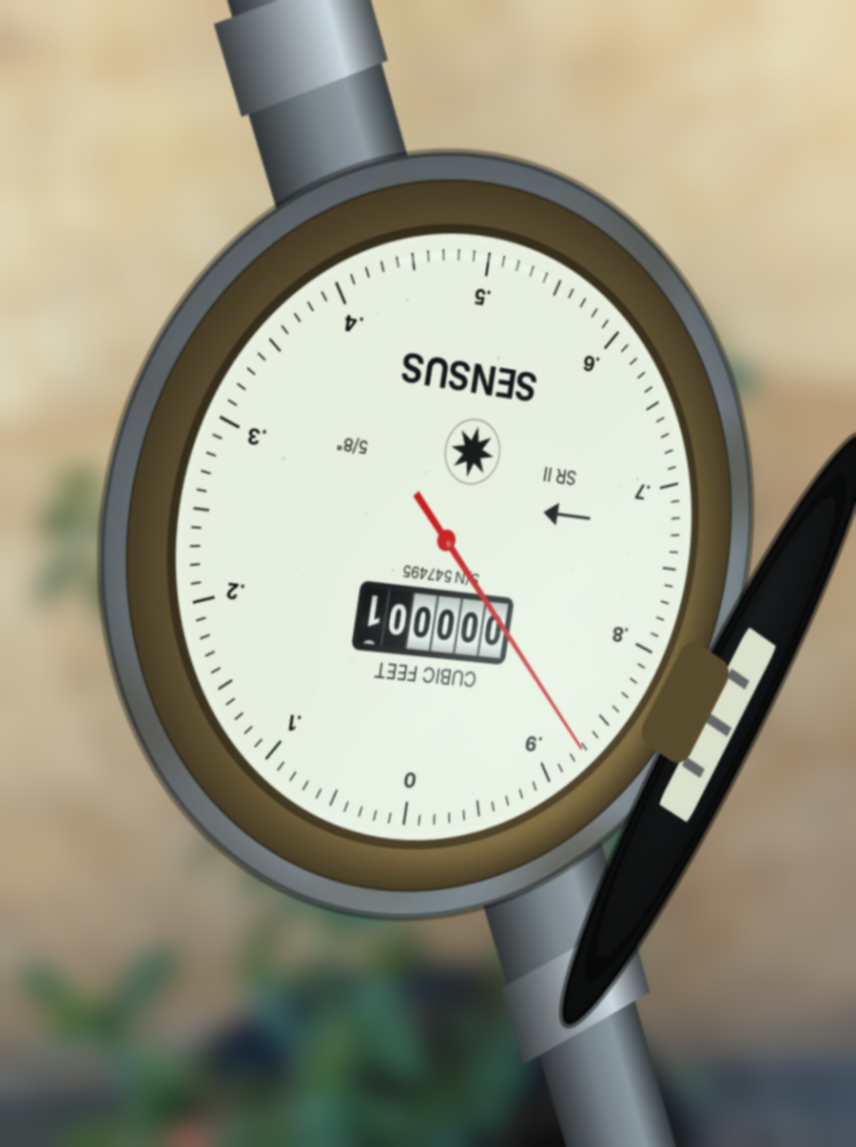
0.87 ft³
